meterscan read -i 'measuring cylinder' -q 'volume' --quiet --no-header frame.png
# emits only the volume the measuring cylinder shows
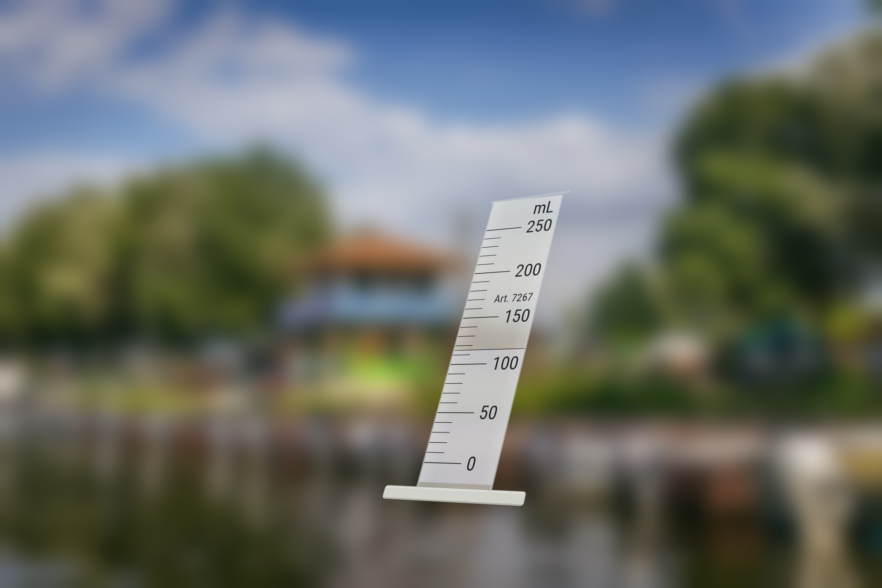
115 mL
